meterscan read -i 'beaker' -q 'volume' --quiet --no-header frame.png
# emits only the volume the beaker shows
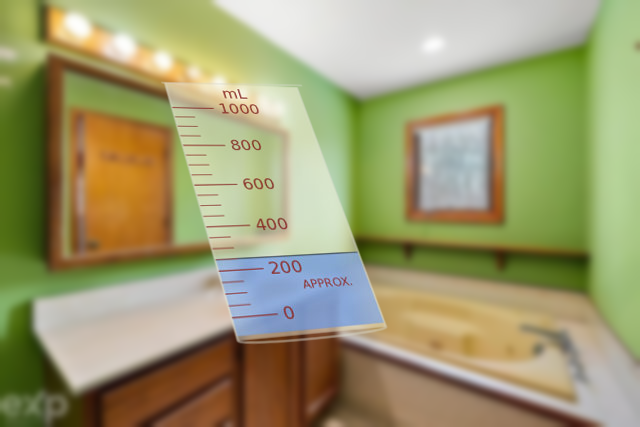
250 mL
